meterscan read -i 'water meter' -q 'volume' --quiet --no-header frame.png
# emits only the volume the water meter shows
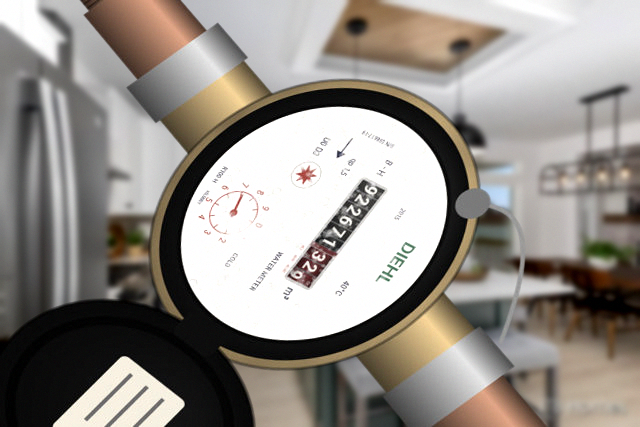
922671.3287 m³
